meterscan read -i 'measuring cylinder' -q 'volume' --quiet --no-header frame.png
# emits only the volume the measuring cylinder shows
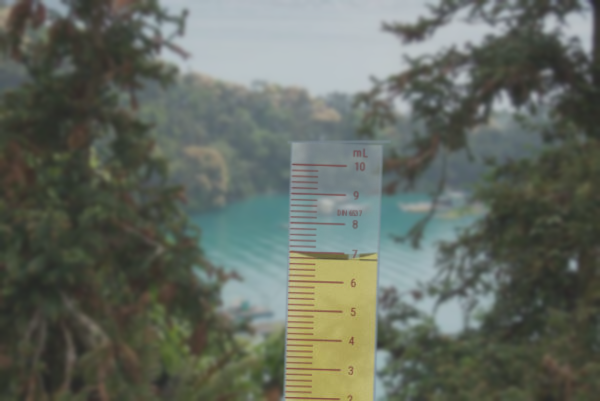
6.8 mL
